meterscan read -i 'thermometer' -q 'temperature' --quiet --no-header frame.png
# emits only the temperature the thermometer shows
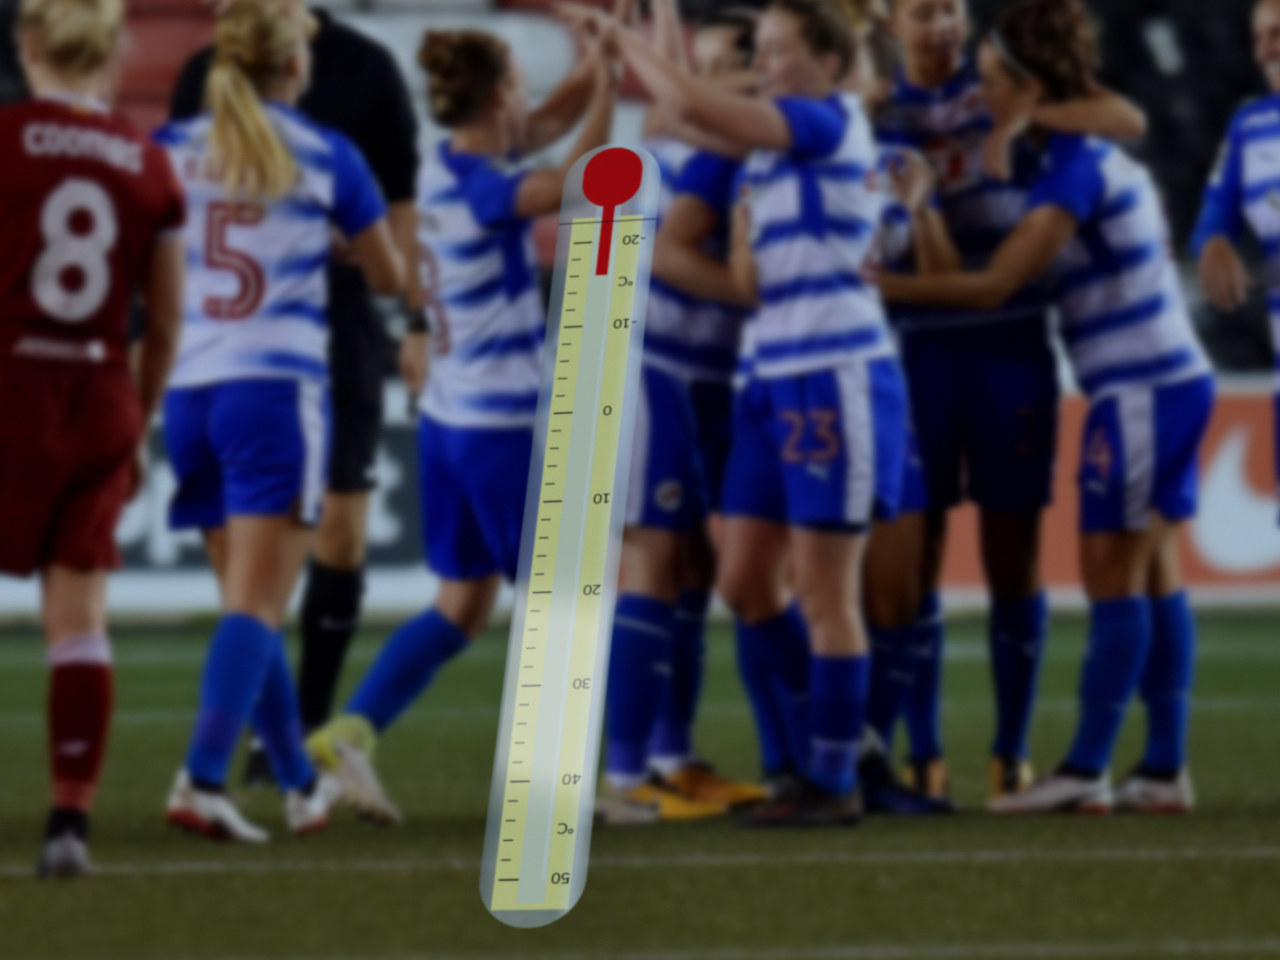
-16 °C
